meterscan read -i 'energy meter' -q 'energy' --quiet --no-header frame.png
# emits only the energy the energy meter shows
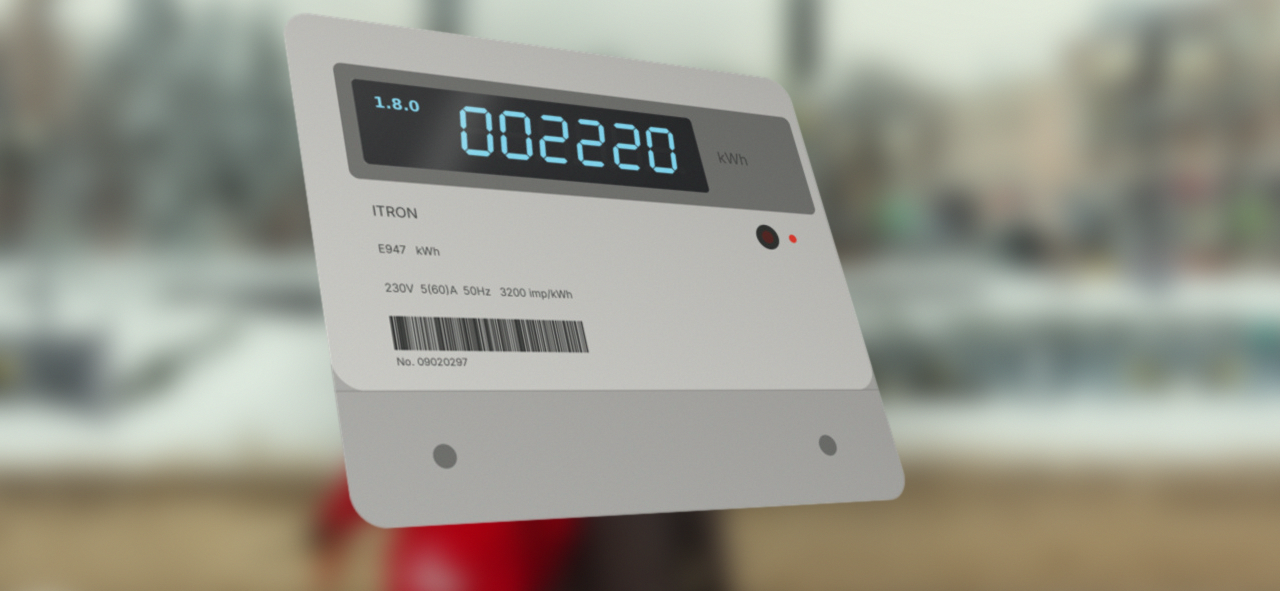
2220 kWh
